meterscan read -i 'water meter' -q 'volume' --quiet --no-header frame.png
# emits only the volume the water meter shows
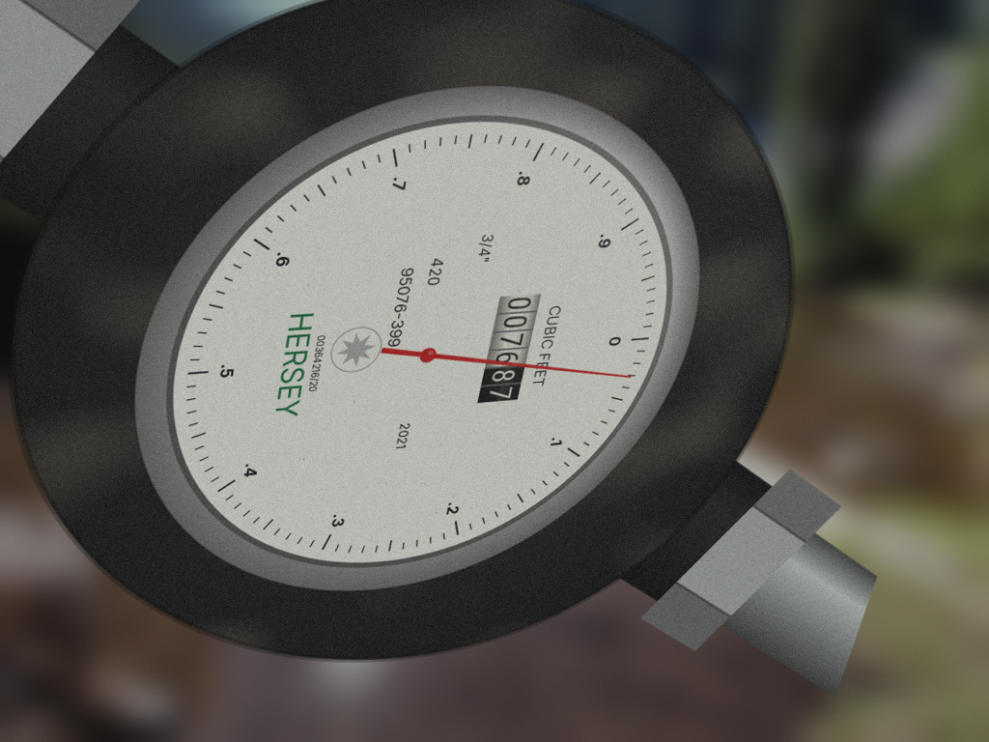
7687.03 ft³
